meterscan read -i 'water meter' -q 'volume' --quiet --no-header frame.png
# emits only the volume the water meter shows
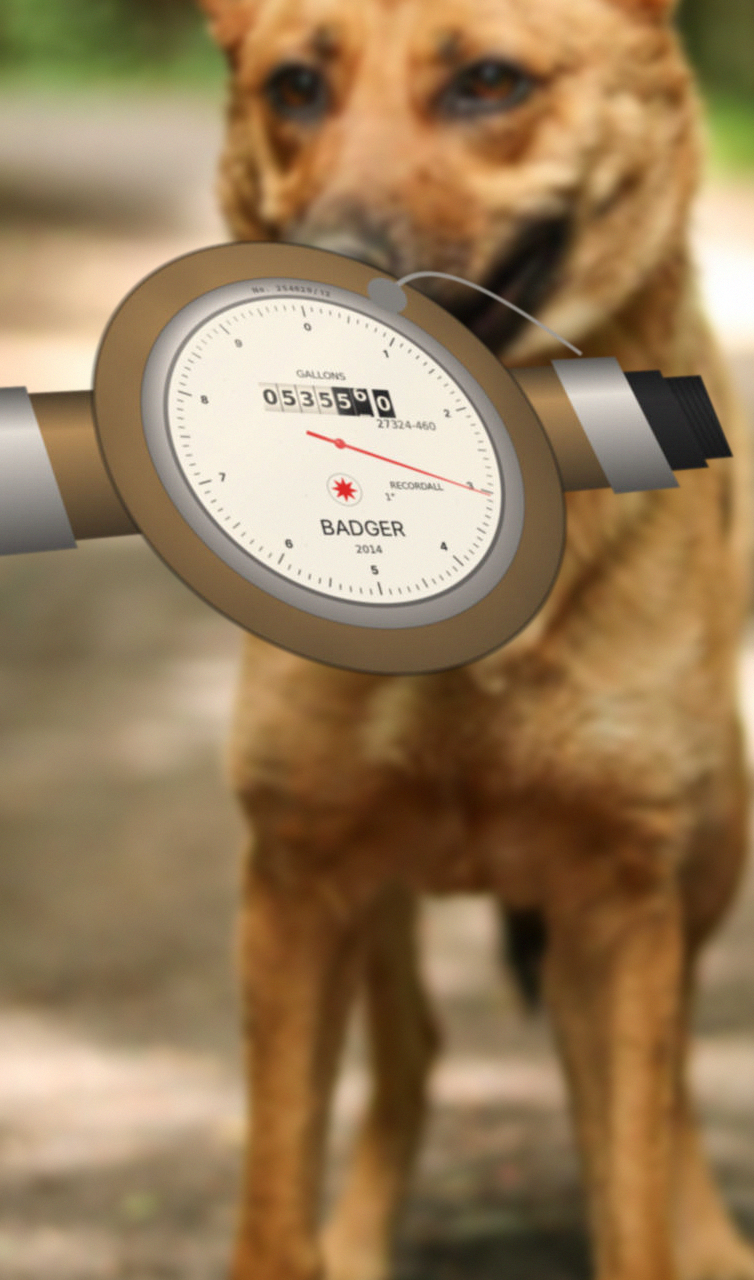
535563.0 gal
